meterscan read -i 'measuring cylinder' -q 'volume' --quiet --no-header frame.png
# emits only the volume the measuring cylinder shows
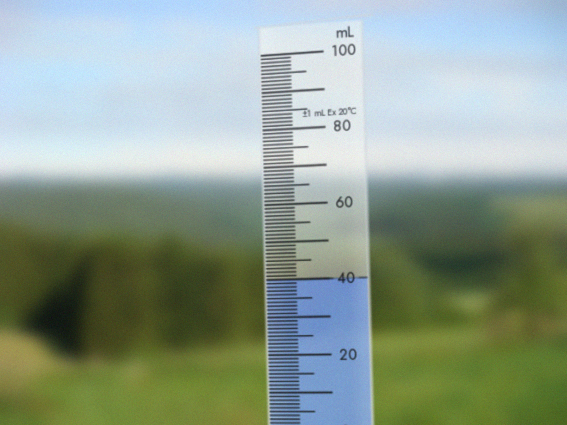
40 mL
